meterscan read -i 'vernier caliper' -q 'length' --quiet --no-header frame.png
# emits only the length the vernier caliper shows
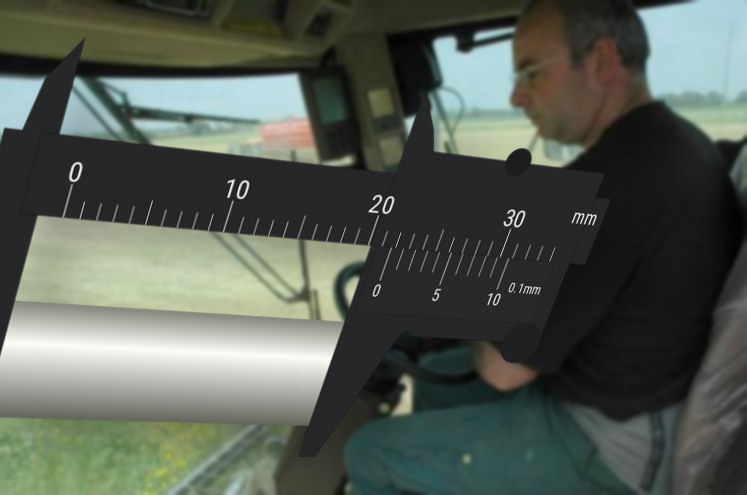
21.7 mm
